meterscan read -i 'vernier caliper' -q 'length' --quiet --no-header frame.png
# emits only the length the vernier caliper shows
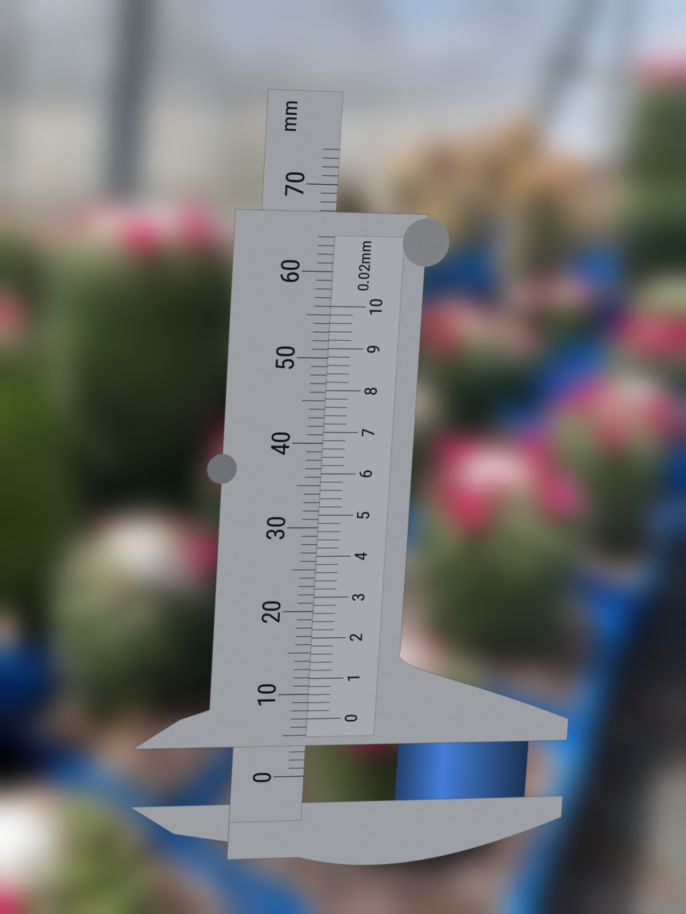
7.0 mm
